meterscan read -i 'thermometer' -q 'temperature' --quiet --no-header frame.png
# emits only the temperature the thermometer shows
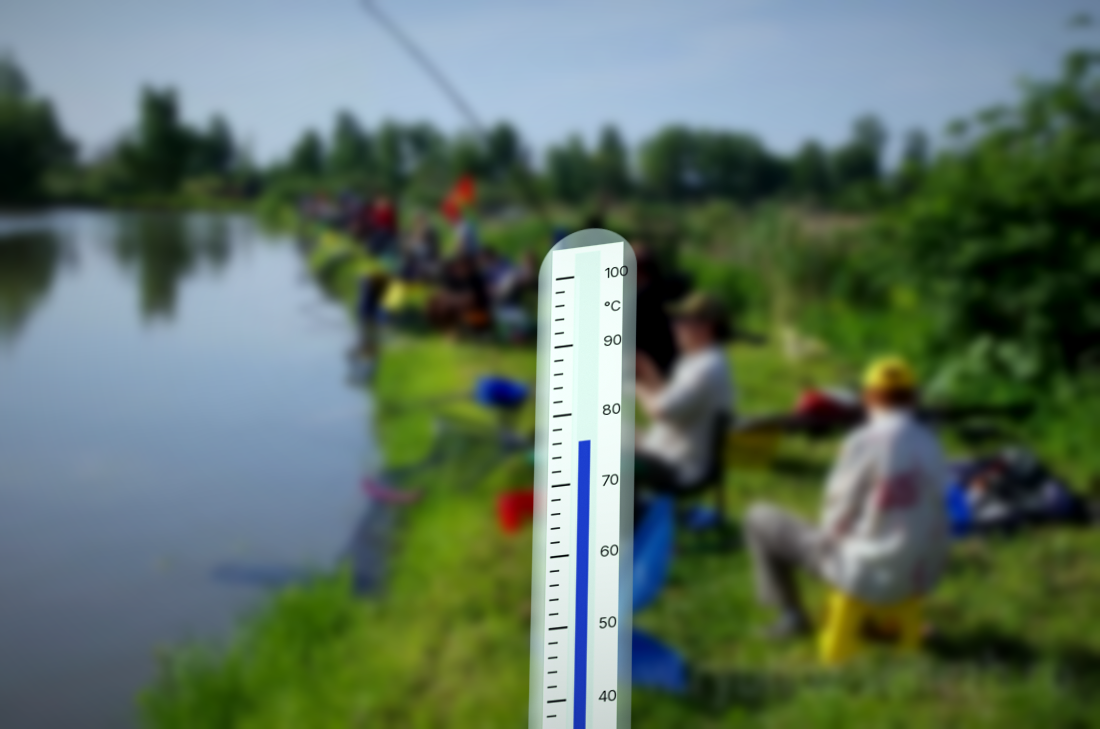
76 °C
